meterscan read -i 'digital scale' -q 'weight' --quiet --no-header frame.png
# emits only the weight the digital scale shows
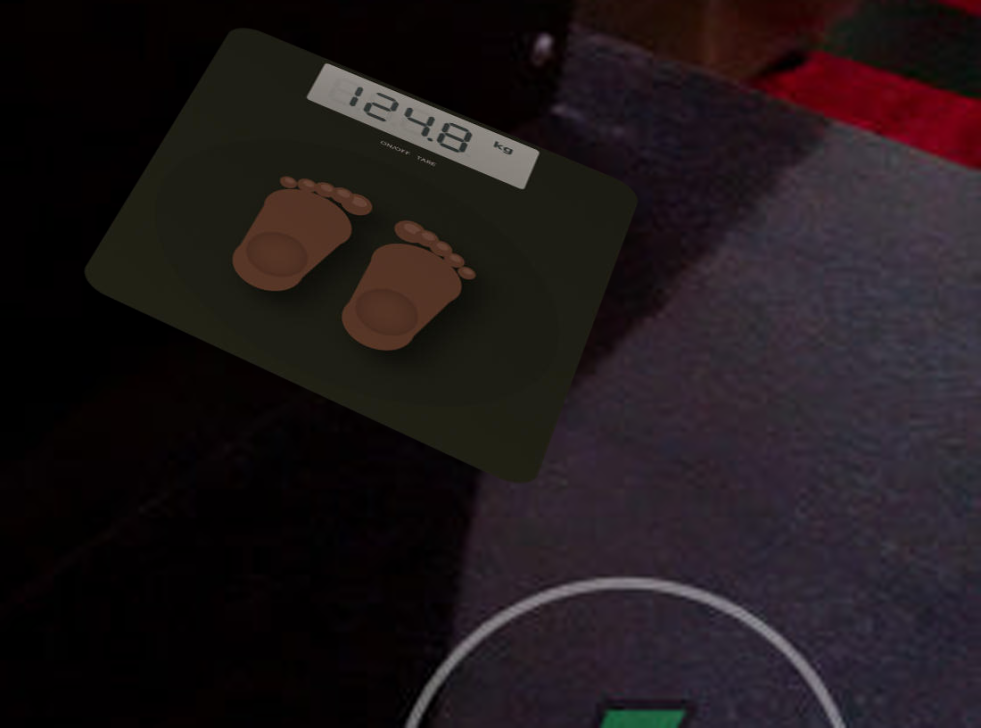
124.8 kg
